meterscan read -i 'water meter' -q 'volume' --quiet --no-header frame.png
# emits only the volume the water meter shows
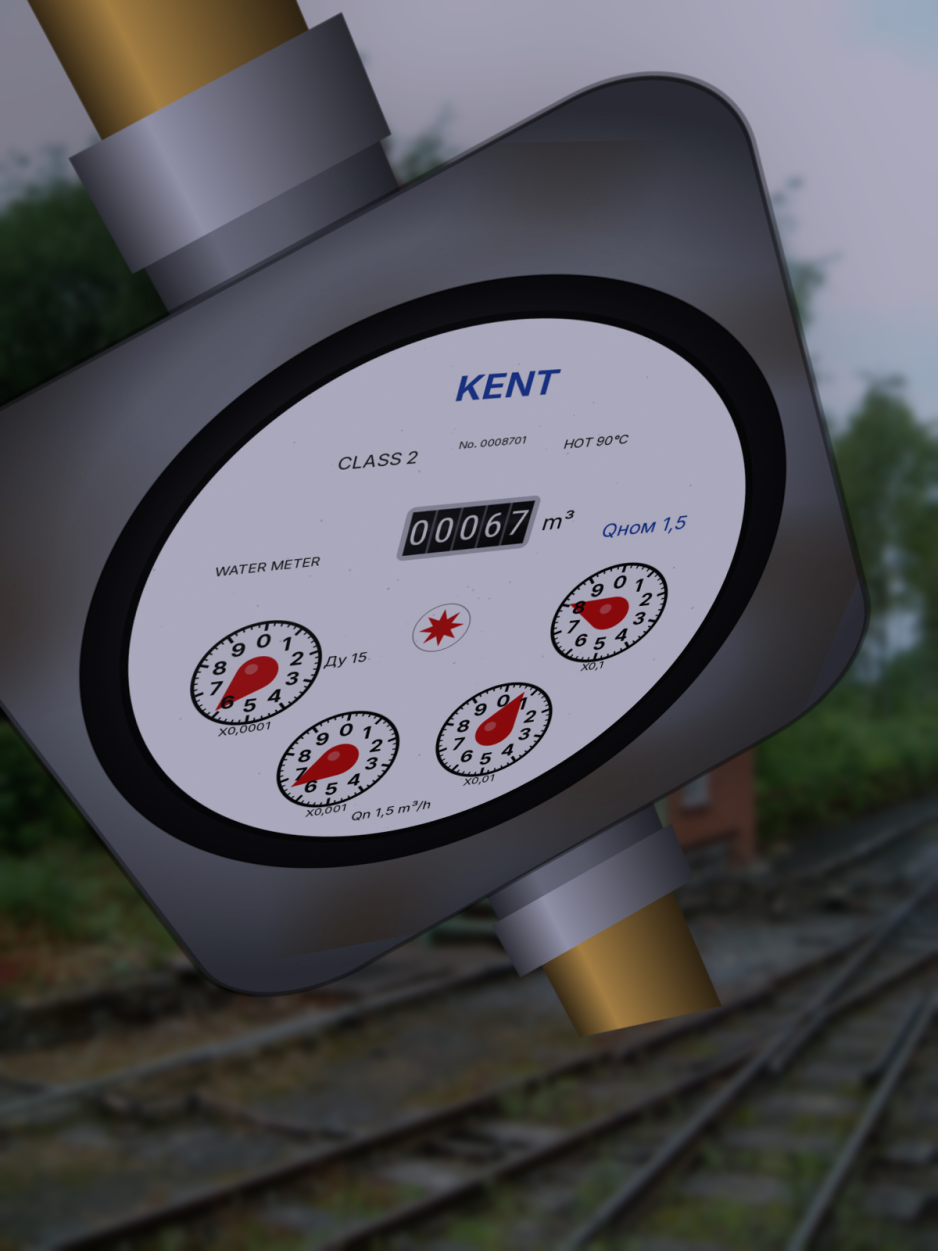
67.8066 m³
